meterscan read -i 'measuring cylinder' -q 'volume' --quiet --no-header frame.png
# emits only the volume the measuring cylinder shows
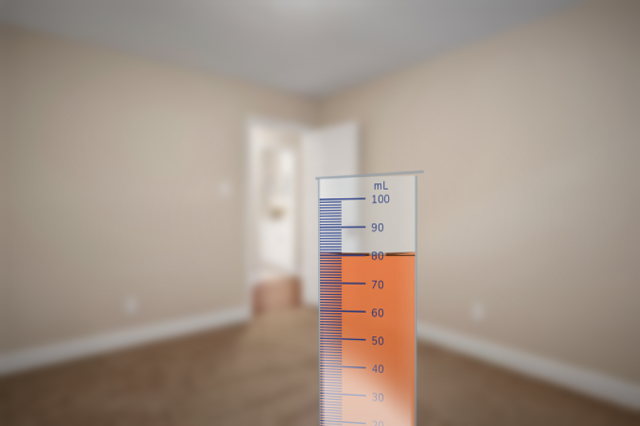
80 mL
